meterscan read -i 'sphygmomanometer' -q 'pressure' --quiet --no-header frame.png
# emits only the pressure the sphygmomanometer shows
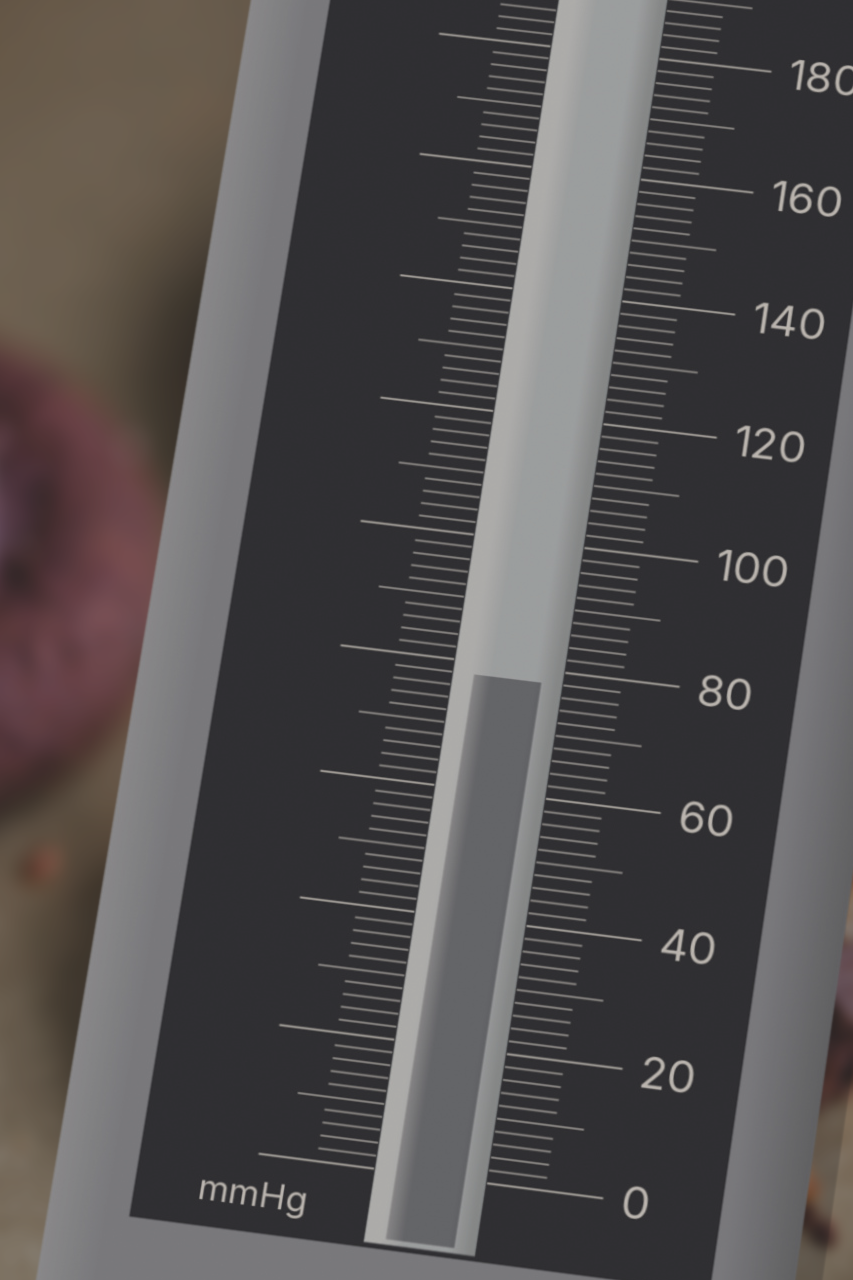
78 mmHg
